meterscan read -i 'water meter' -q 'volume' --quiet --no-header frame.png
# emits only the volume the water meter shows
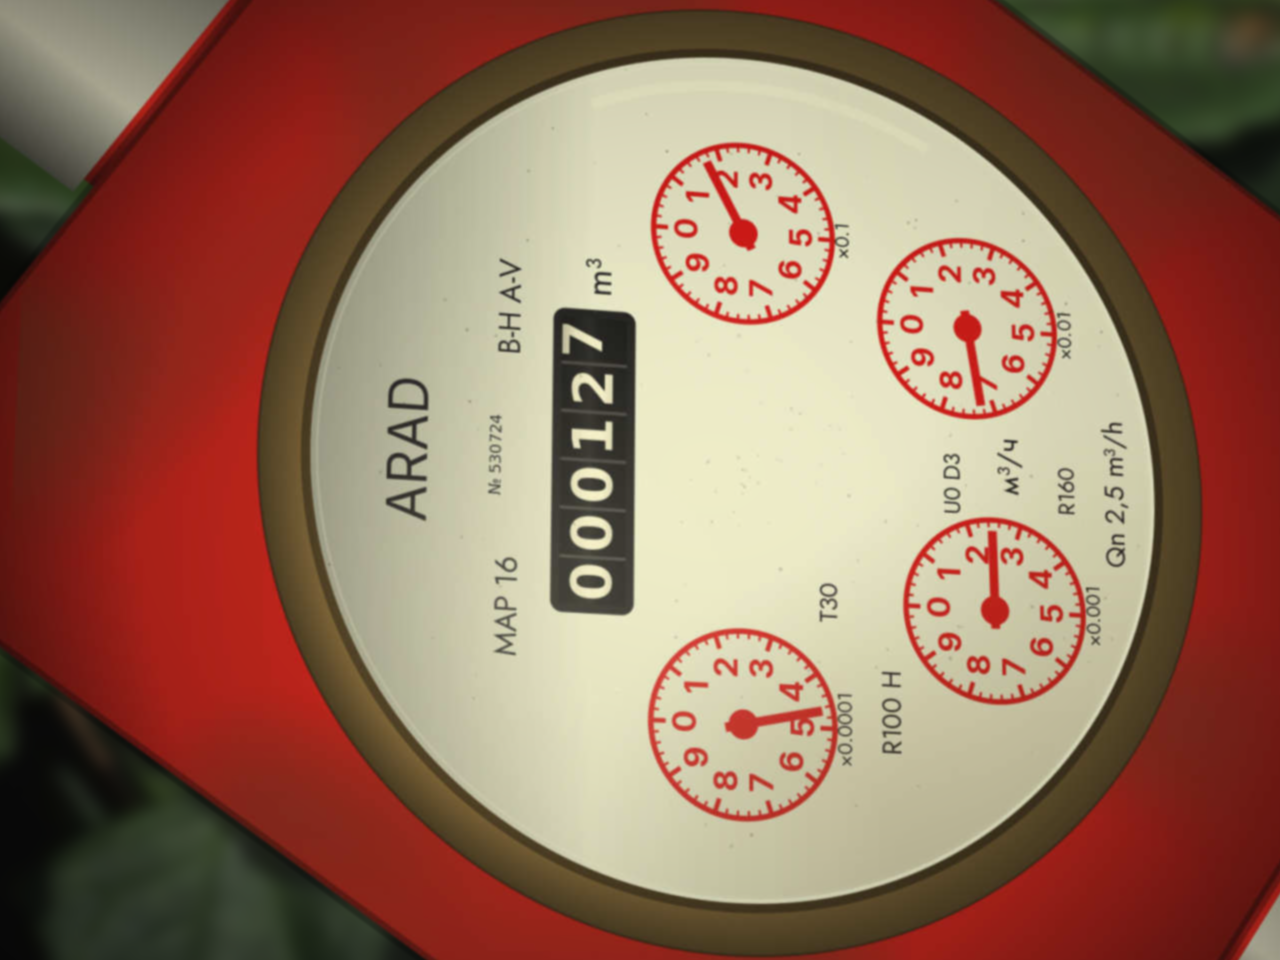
127.1724 m³
